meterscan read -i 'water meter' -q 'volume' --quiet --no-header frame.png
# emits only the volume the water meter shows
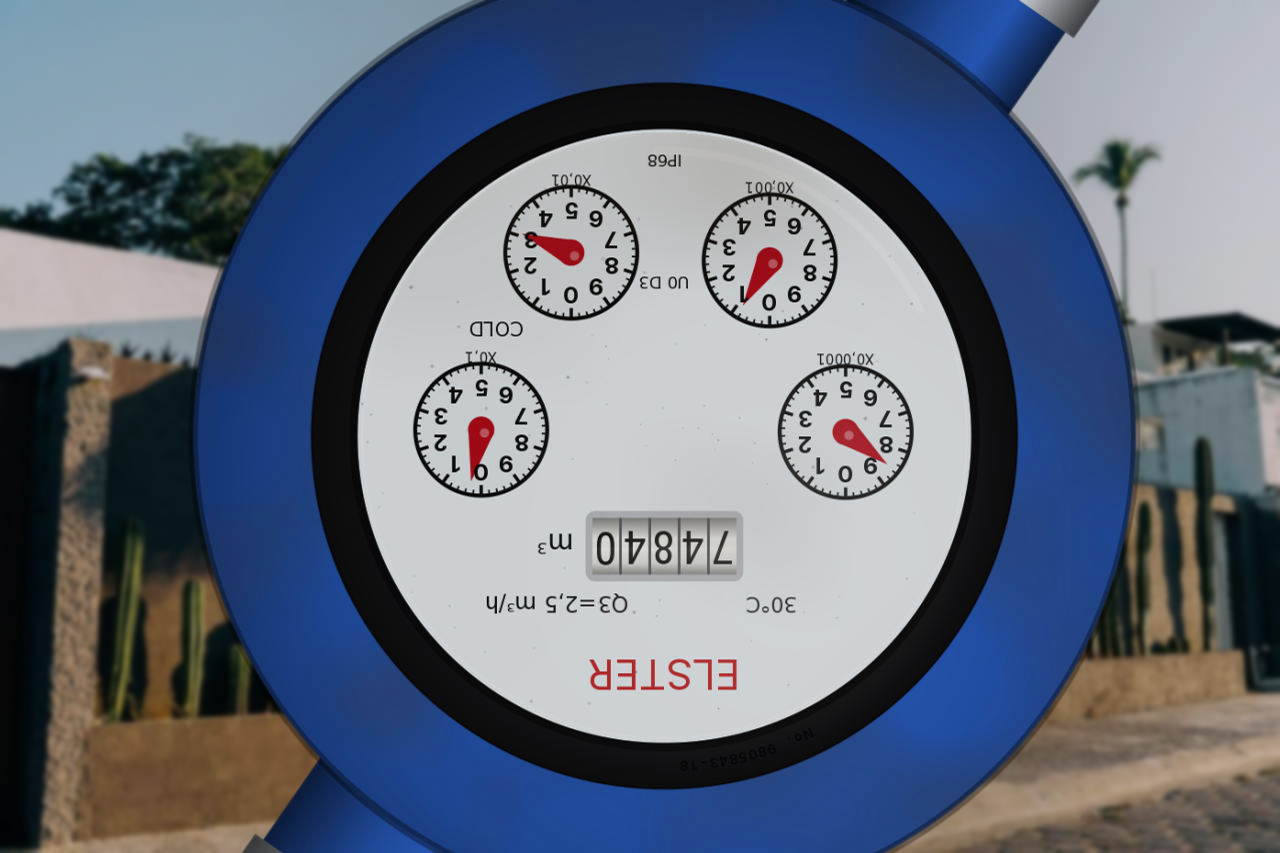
74840.0308 m³
